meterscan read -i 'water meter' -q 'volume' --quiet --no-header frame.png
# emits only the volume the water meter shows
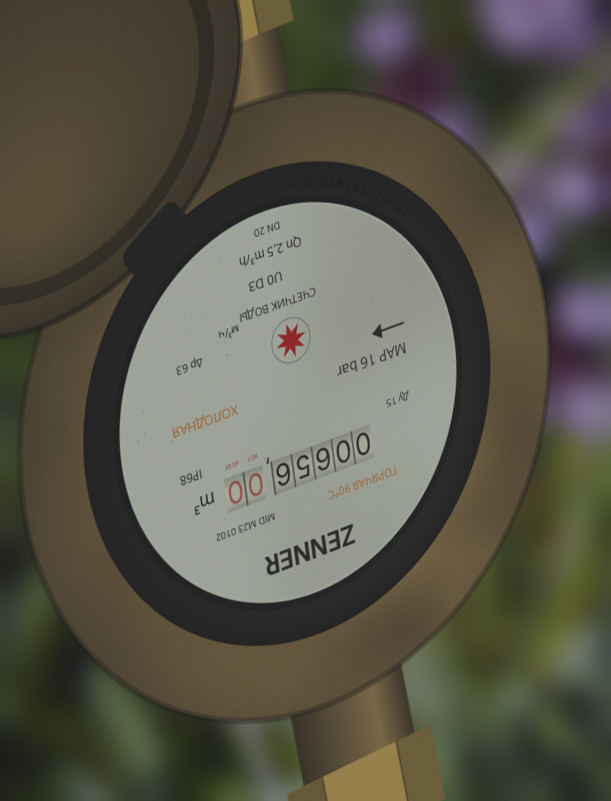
656.00 m³
